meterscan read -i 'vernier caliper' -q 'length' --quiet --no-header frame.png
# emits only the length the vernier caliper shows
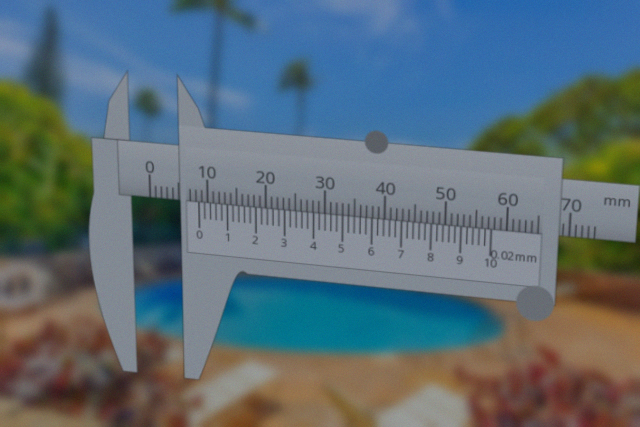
8.5 mm
